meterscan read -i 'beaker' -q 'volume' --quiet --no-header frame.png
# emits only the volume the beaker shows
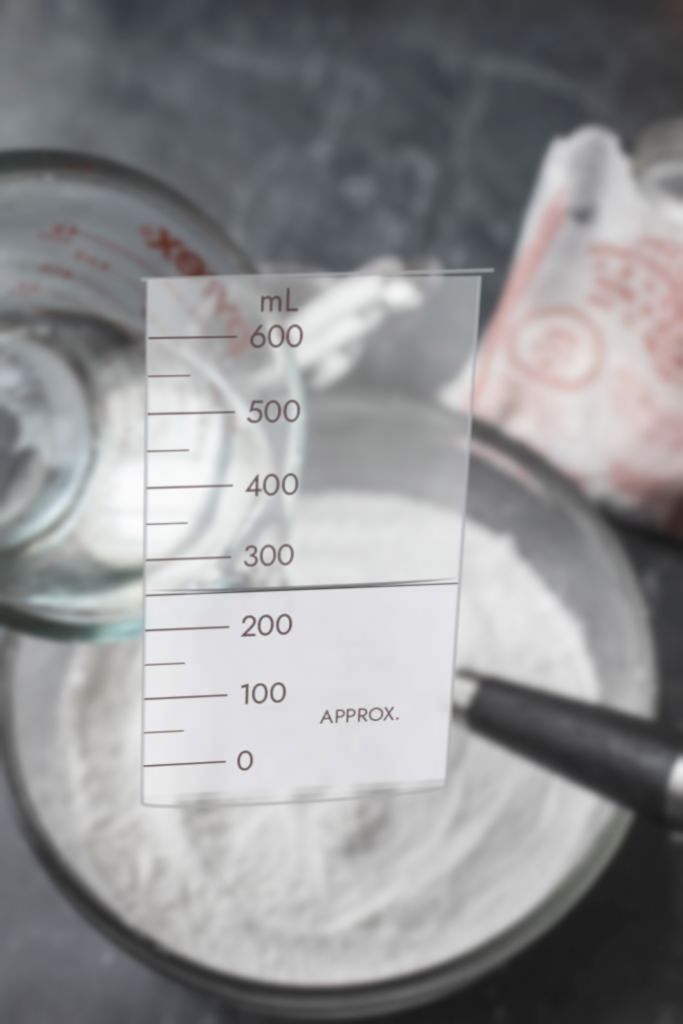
250 mL
